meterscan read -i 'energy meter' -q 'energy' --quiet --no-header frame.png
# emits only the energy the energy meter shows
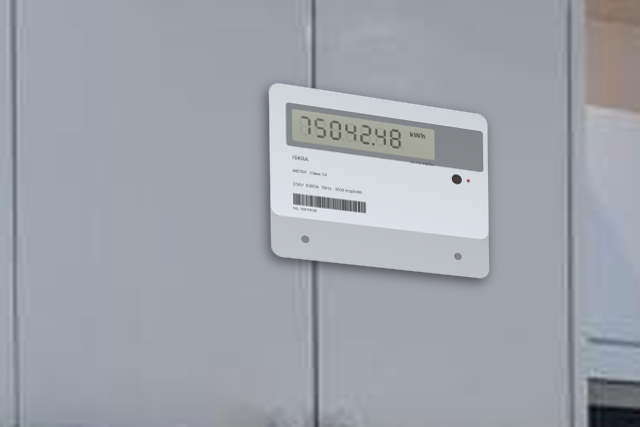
75042.48 kWh
